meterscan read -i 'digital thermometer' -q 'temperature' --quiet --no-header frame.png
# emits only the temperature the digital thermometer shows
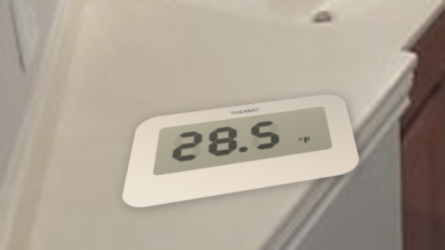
28.5 °F
